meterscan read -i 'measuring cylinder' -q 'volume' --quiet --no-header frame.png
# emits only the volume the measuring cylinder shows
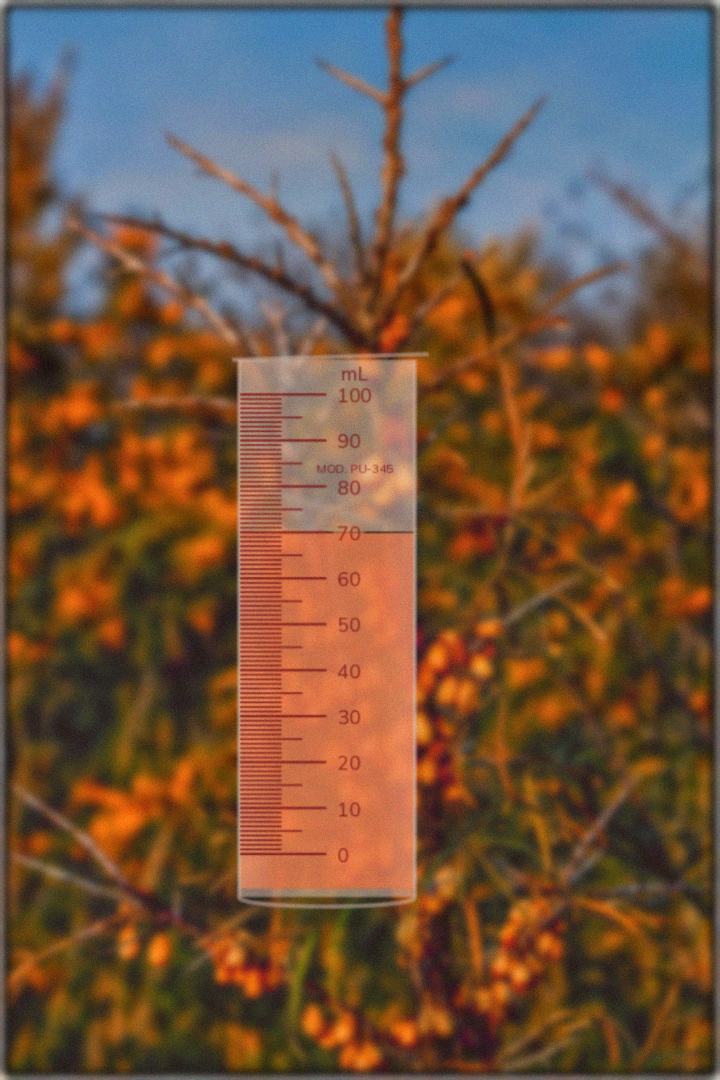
70 mL
